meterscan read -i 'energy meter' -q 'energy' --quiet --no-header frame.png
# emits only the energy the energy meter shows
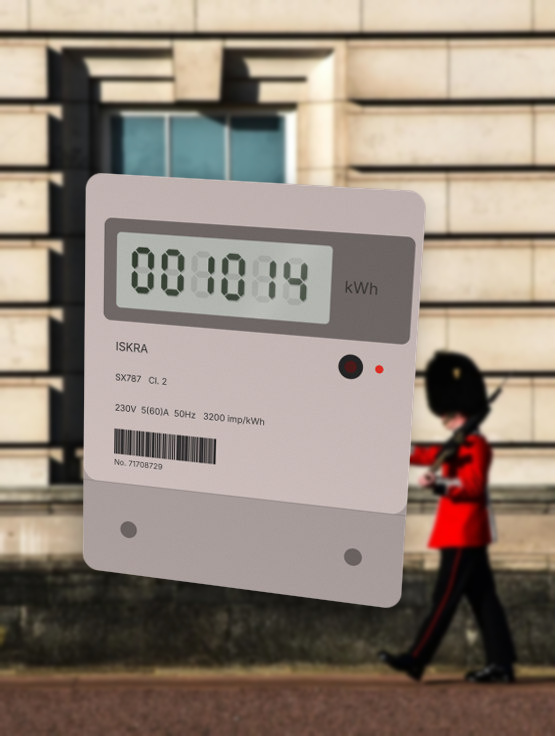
1014 kWh
